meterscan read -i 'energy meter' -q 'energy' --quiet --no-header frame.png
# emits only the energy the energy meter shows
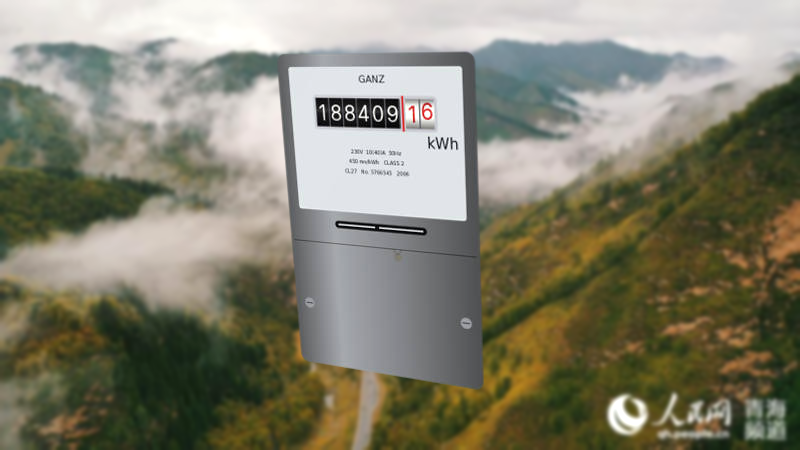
188409.16 kWh
